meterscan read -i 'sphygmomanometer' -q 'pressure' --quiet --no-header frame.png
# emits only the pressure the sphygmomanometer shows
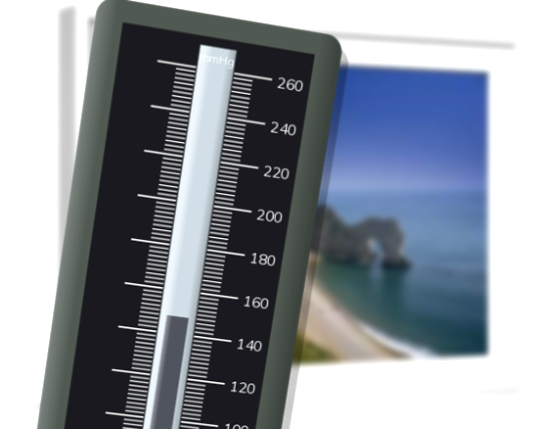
148 mmHg
